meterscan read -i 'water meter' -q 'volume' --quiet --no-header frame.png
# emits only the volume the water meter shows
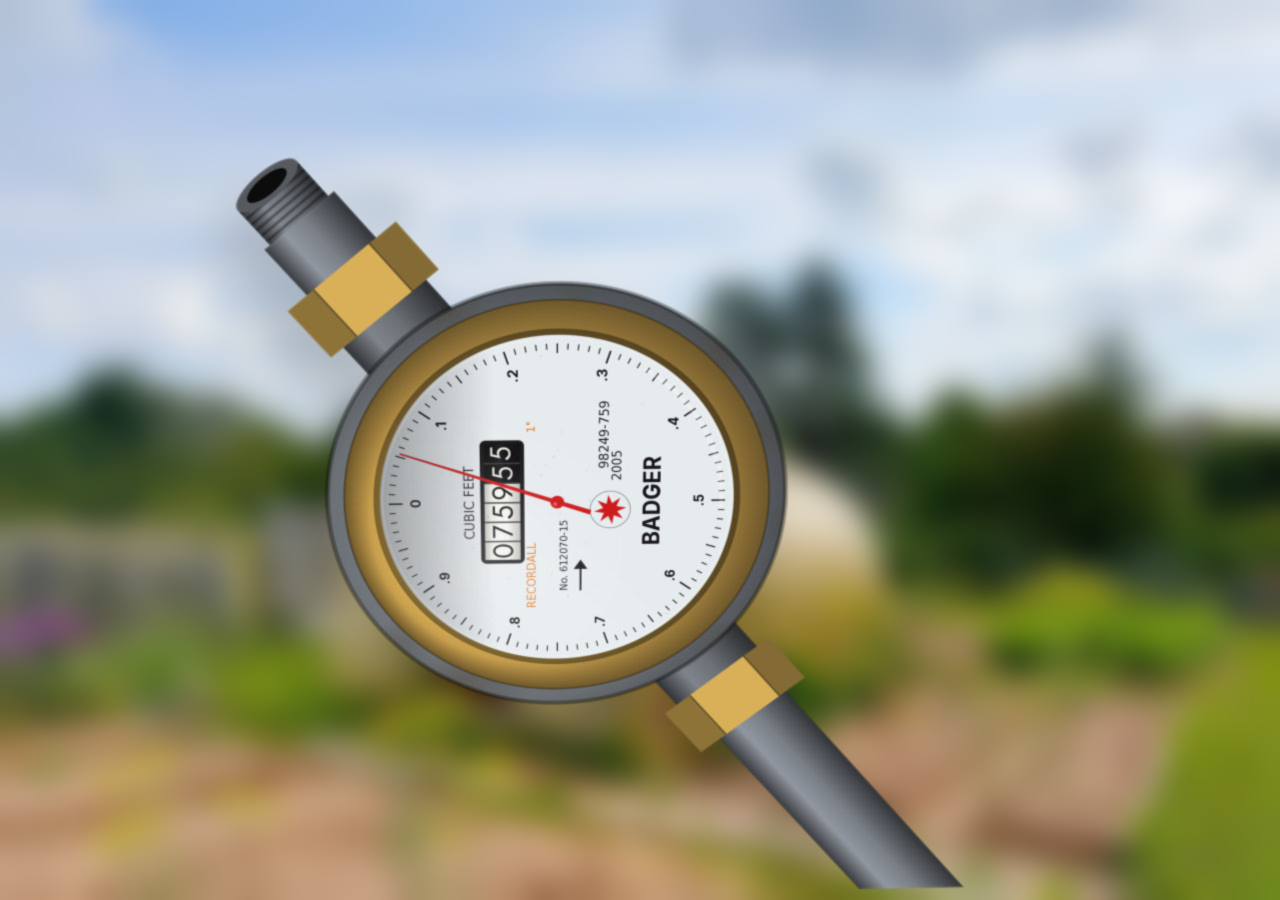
75955.05 ft³
